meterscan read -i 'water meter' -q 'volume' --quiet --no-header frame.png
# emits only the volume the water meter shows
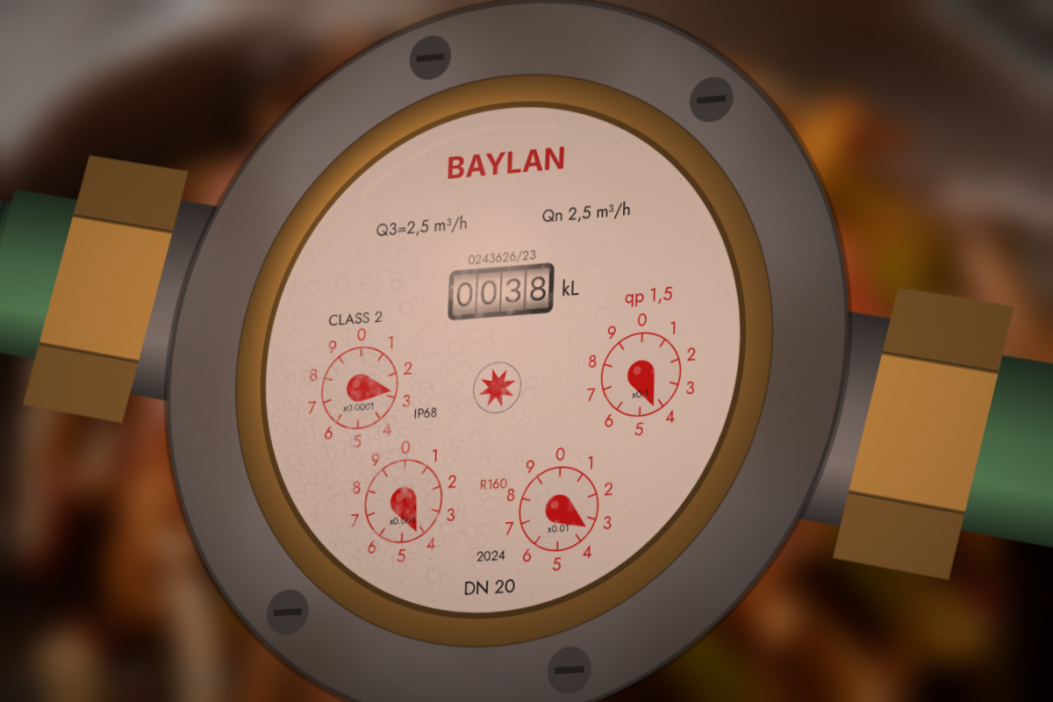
38.4342 kL
